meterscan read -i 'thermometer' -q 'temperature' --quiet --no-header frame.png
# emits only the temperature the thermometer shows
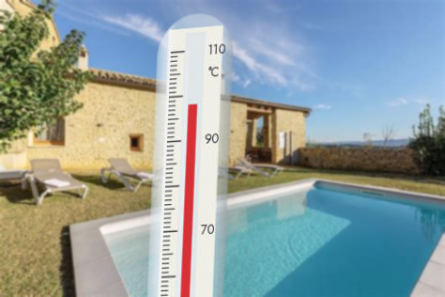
98 °C
